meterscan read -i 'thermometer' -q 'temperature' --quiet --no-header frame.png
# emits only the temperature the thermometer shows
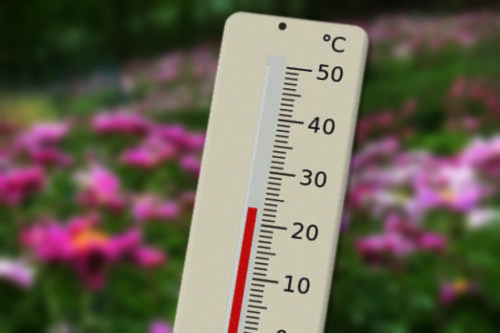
23 °C
